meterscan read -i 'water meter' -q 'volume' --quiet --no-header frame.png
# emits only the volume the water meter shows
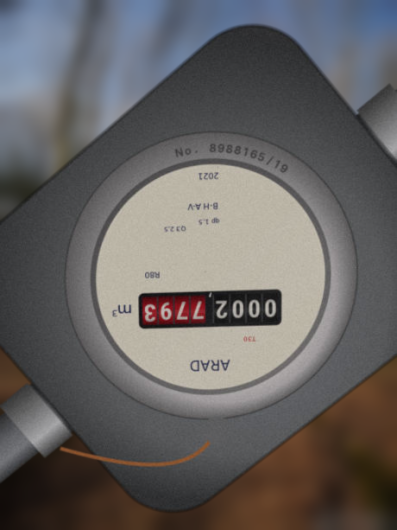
2.7793 m³
